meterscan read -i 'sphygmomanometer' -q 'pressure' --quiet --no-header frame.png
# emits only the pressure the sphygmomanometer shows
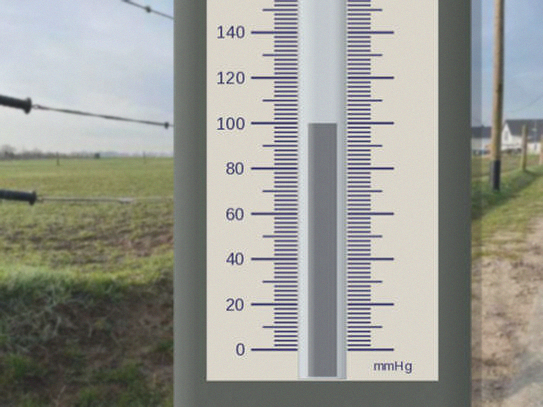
100 mmHg
